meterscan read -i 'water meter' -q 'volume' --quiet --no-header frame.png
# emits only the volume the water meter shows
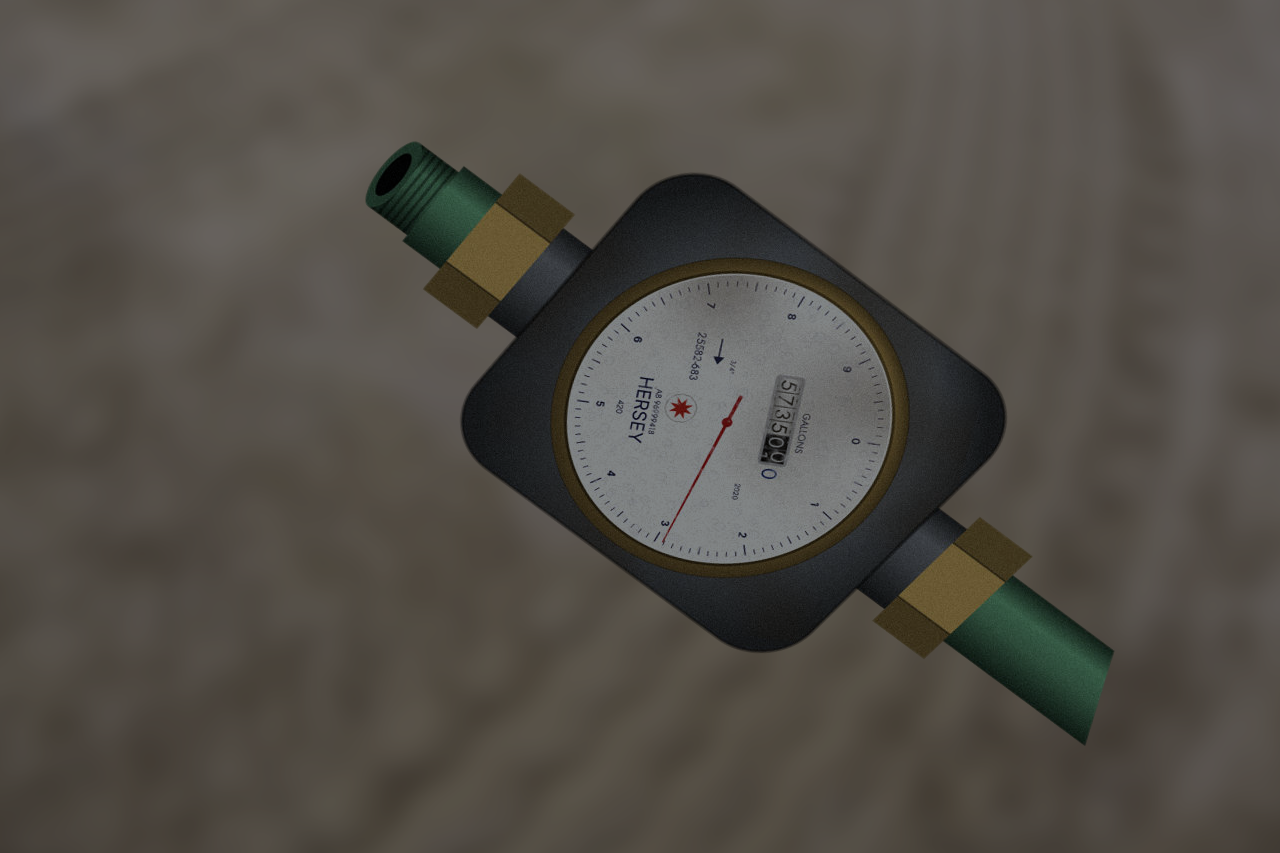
5735002.9 gal
